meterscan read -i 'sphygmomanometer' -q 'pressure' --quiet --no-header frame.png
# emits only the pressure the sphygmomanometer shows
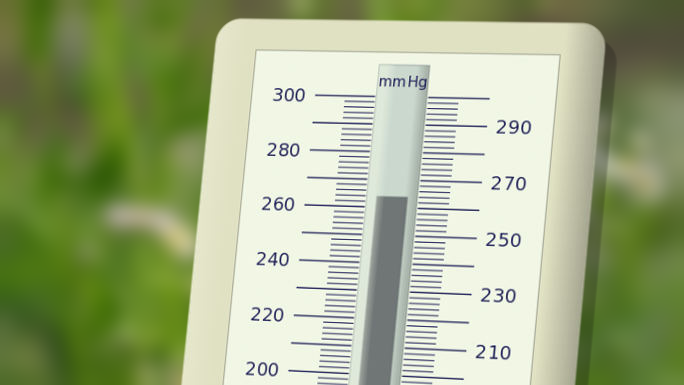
264 mmHg
